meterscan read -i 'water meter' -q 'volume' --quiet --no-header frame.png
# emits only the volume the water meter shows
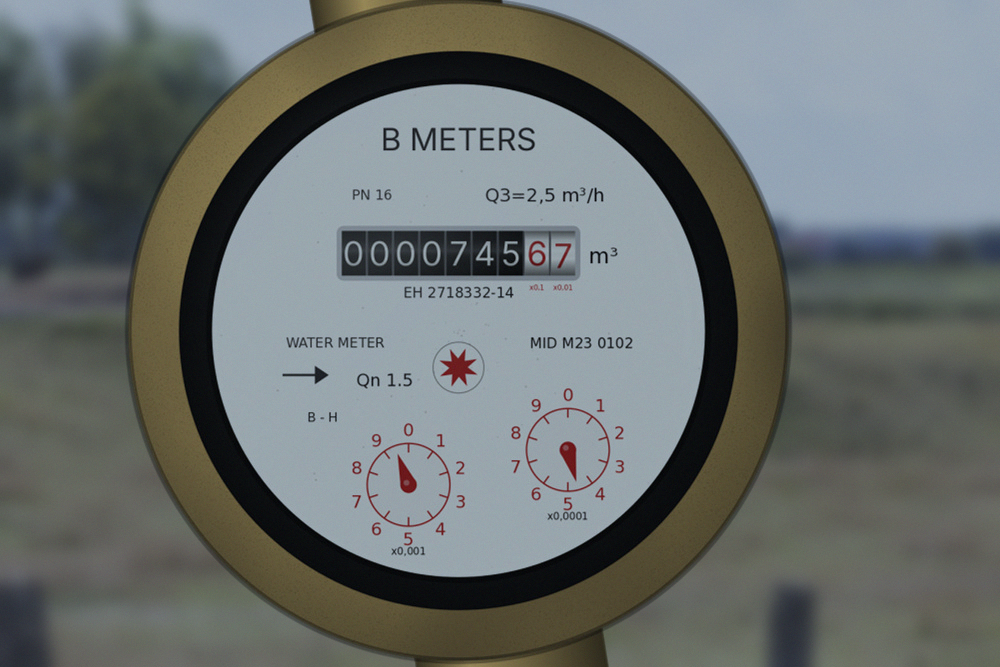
745.6694 m³
